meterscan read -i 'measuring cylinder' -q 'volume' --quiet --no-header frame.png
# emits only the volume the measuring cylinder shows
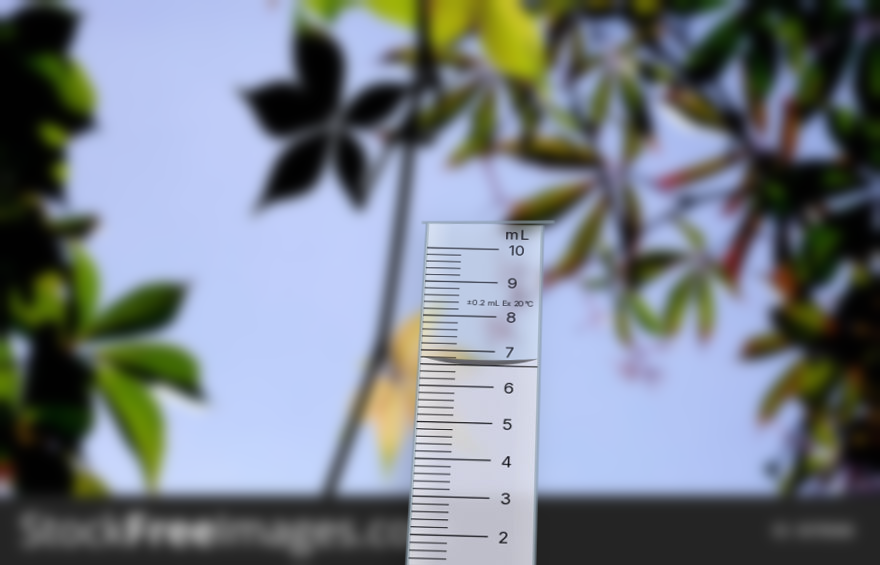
6.6 mL
